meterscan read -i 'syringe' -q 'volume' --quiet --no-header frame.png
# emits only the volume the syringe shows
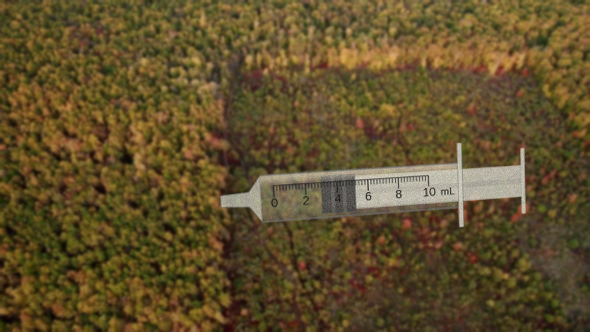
3 mL
